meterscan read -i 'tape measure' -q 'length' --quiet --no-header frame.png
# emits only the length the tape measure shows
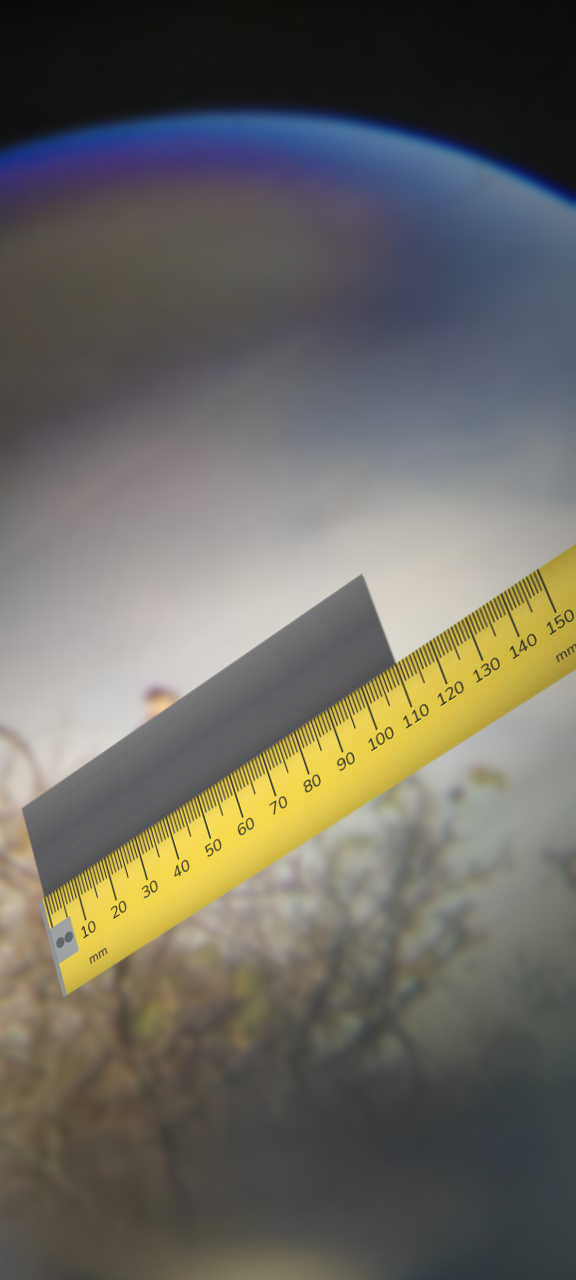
110 mm
